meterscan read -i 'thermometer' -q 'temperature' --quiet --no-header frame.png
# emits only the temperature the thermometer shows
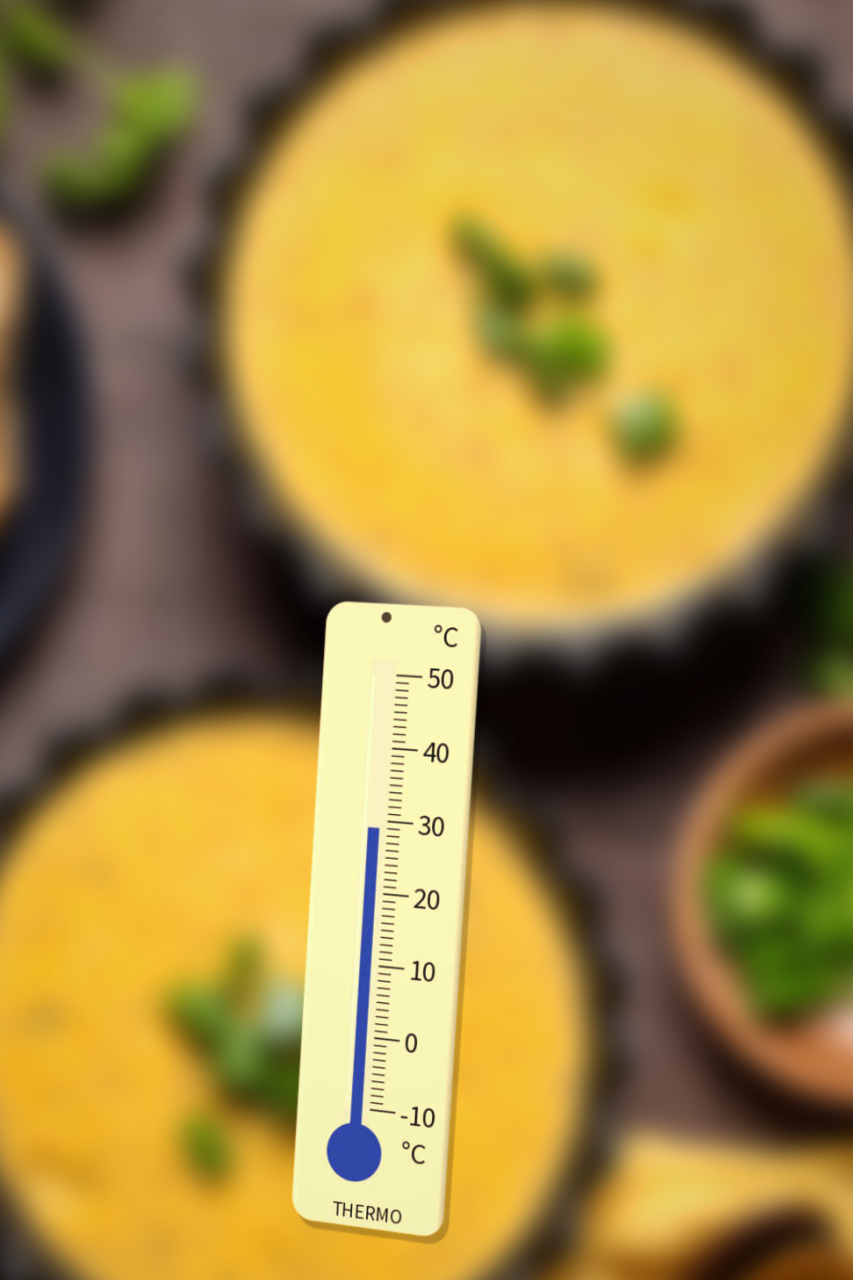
29 °C
